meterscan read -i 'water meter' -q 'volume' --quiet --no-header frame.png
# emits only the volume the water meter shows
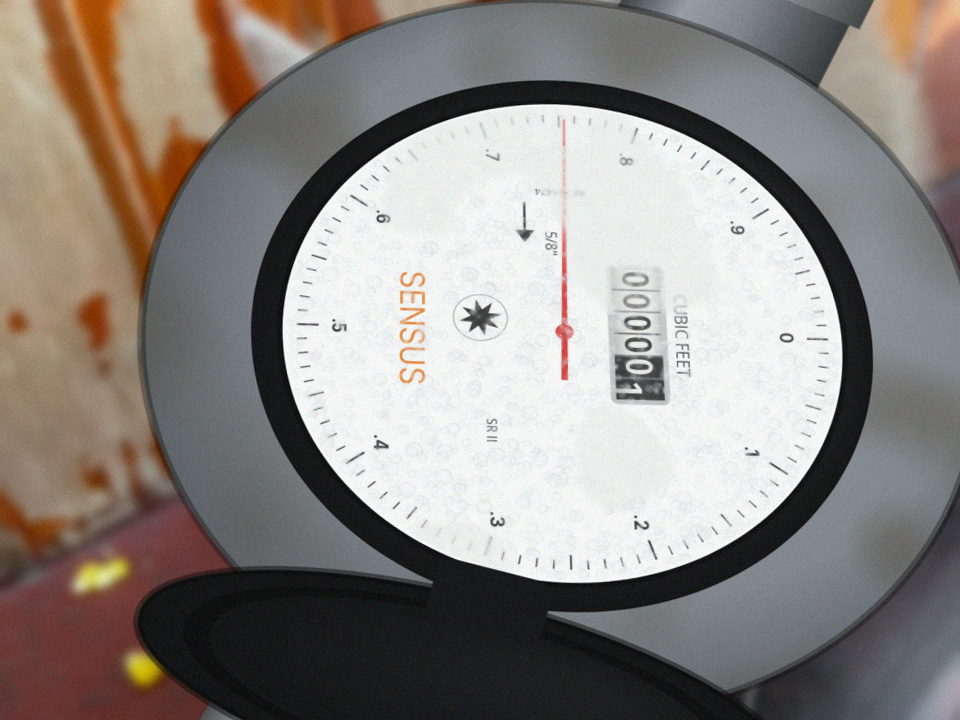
0.75 ft³
